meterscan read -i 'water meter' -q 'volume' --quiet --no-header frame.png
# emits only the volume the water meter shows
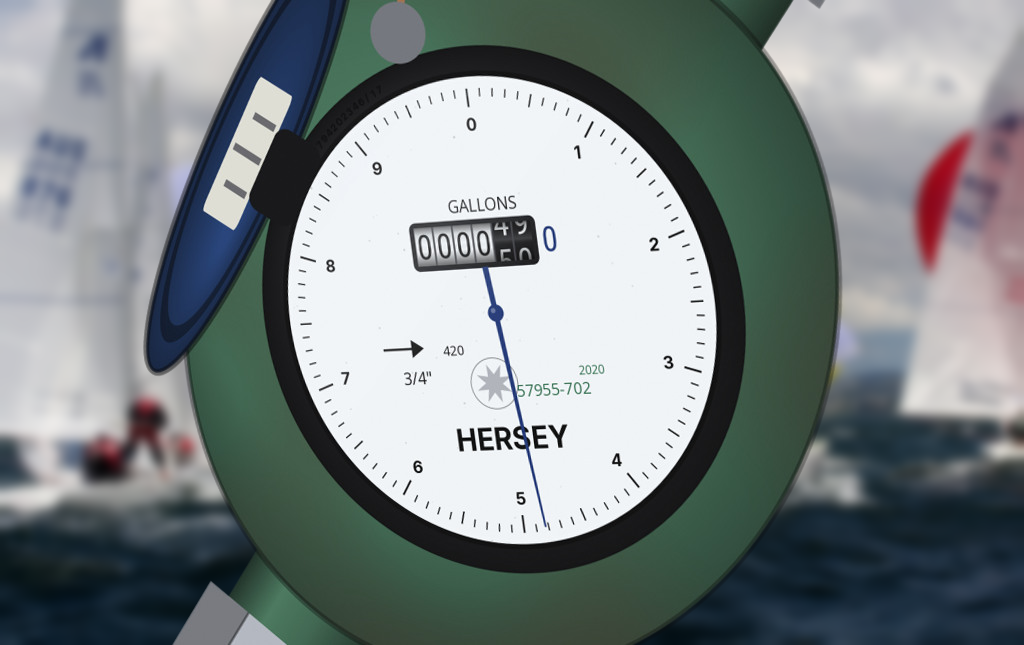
494.8 gal
